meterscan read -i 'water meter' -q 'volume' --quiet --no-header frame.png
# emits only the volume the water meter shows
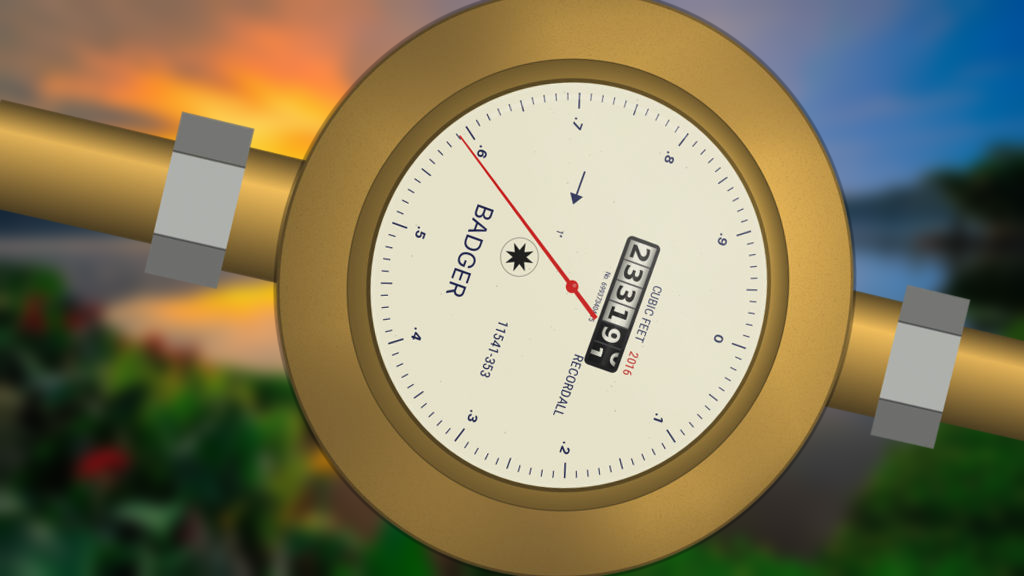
233190.59 ft³
